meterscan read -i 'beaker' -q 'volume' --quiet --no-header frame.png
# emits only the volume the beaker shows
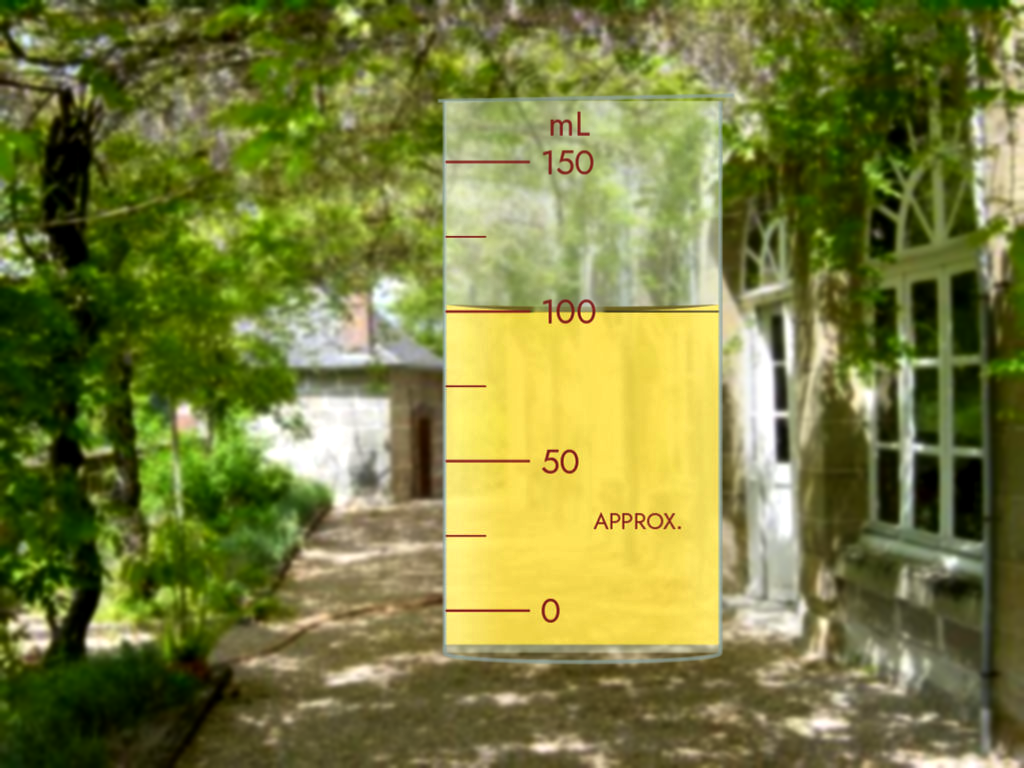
100 mL
